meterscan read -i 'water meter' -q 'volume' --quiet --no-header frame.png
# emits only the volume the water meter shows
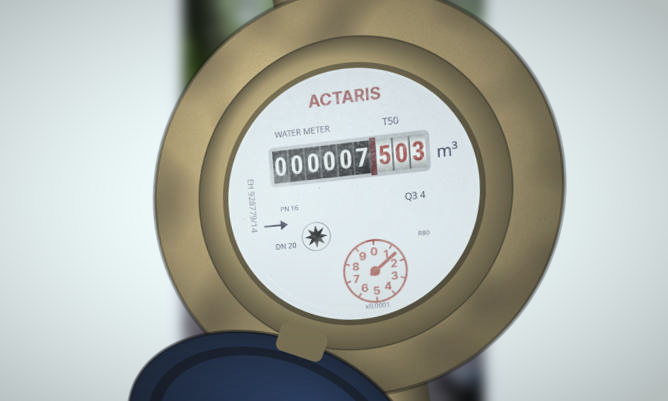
7.5031 m³
